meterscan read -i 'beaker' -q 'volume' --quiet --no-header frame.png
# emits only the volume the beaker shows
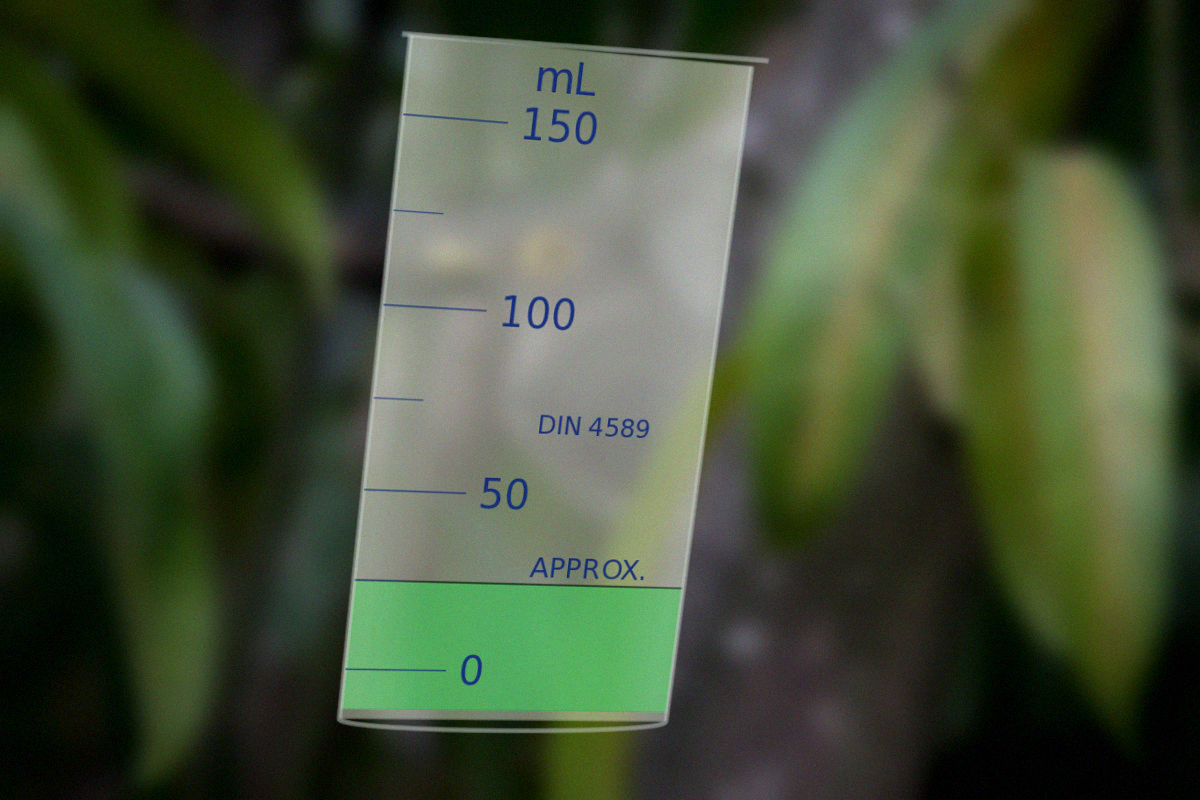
25 mL
